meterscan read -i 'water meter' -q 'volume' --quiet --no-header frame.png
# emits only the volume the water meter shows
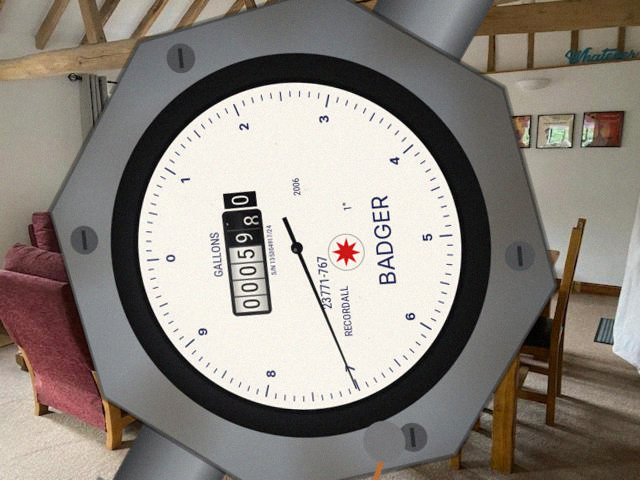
5977.0 gal
